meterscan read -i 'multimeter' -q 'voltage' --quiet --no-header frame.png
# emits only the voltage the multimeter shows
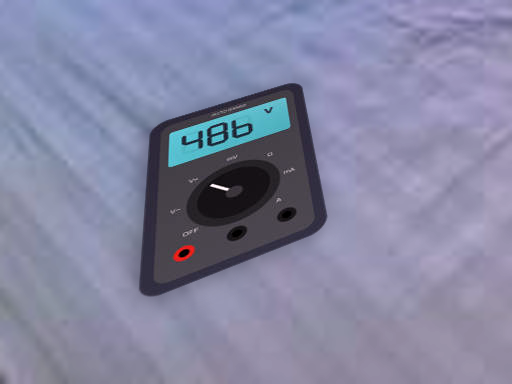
486 V
